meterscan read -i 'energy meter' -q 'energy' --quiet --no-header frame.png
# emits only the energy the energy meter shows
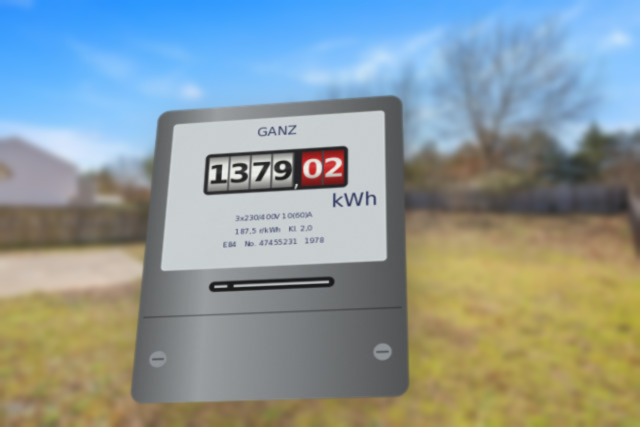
1379.02 kWh
